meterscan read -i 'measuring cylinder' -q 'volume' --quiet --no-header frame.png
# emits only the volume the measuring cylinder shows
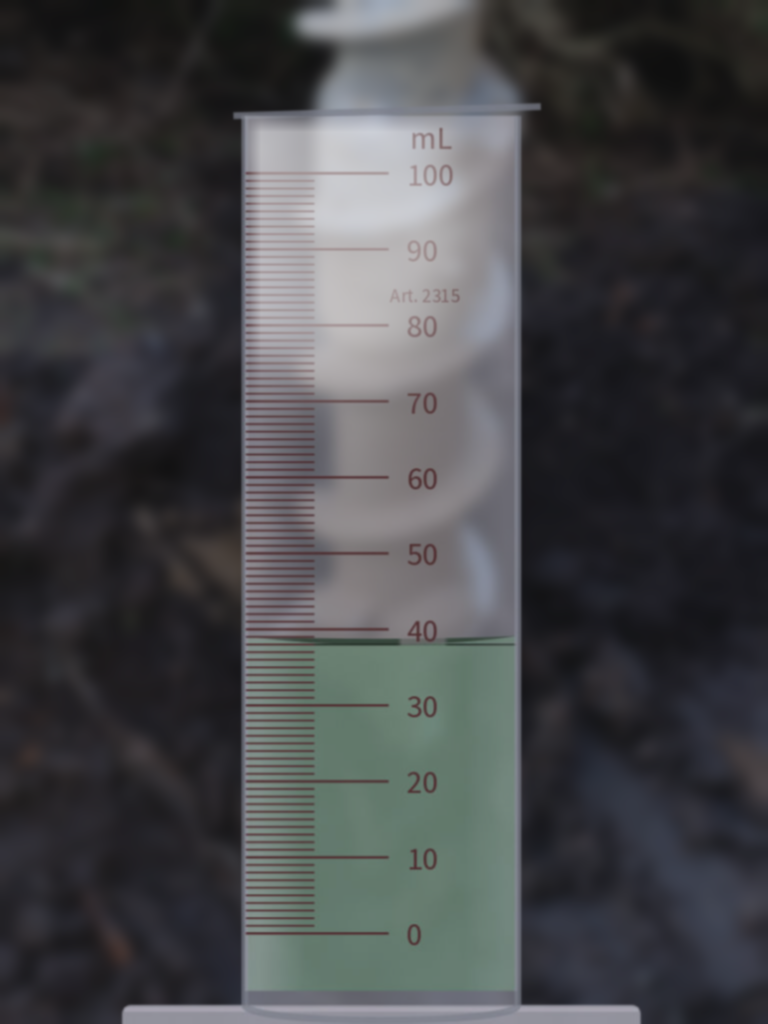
38 mL
